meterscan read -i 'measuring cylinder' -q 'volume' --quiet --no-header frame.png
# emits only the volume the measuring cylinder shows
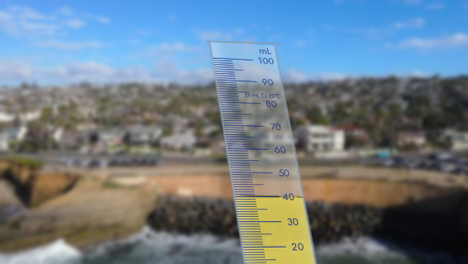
40 mL
